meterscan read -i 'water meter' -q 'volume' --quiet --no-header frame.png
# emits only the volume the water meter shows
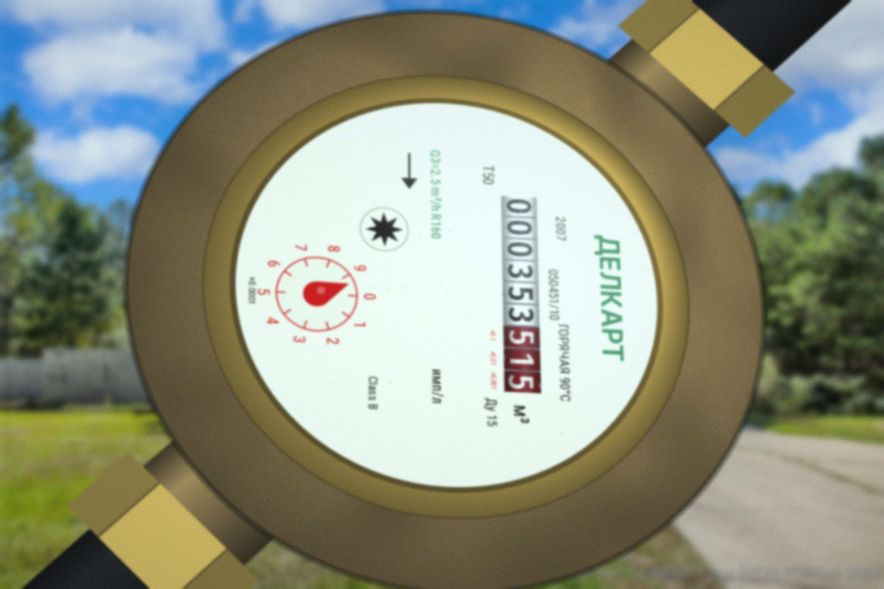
353.5149 m³
